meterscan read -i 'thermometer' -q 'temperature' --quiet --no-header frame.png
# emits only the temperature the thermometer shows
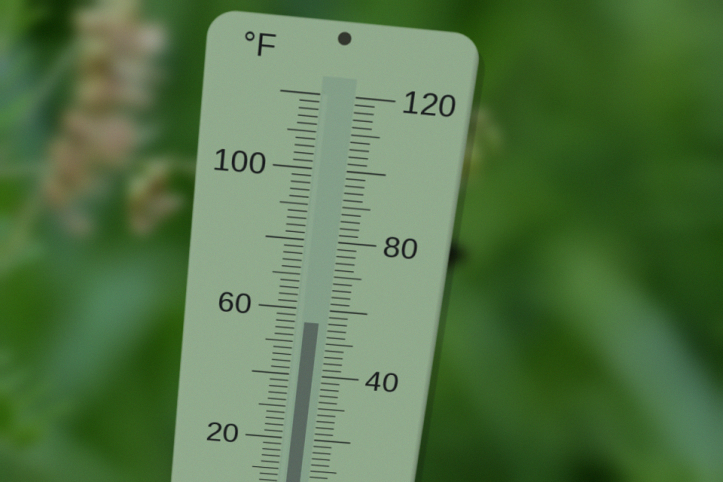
56 °F
